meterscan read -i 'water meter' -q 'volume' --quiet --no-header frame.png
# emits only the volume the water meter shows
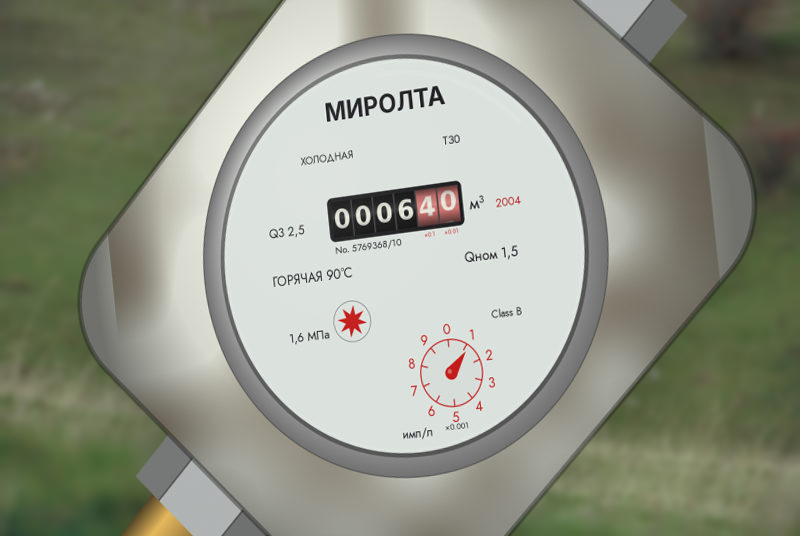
6.401 m³
